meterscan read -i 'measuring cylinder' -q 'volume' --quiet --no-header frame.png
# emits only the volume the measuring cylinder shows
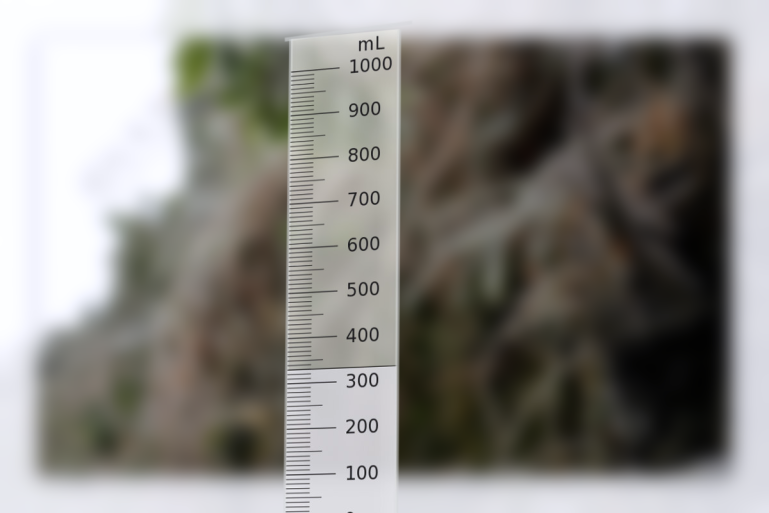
330 mL
